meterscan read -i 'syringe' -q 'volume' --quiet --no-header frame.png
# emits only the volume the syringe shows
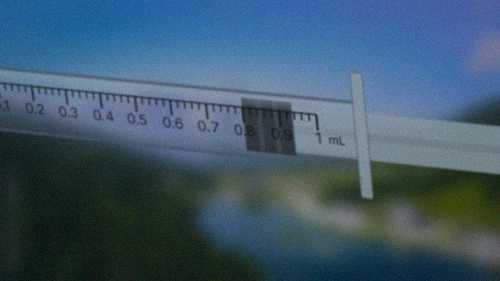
0.8 mL
